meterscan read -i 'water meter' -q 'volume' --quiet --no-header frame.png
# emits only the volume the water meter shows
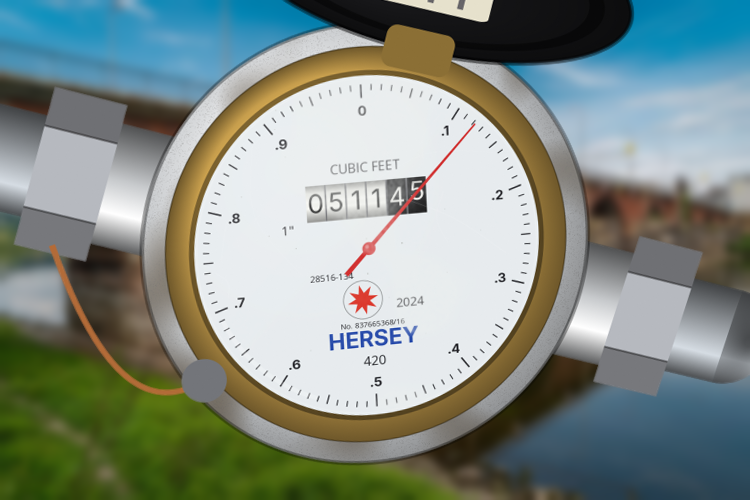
51145.12 ft³
